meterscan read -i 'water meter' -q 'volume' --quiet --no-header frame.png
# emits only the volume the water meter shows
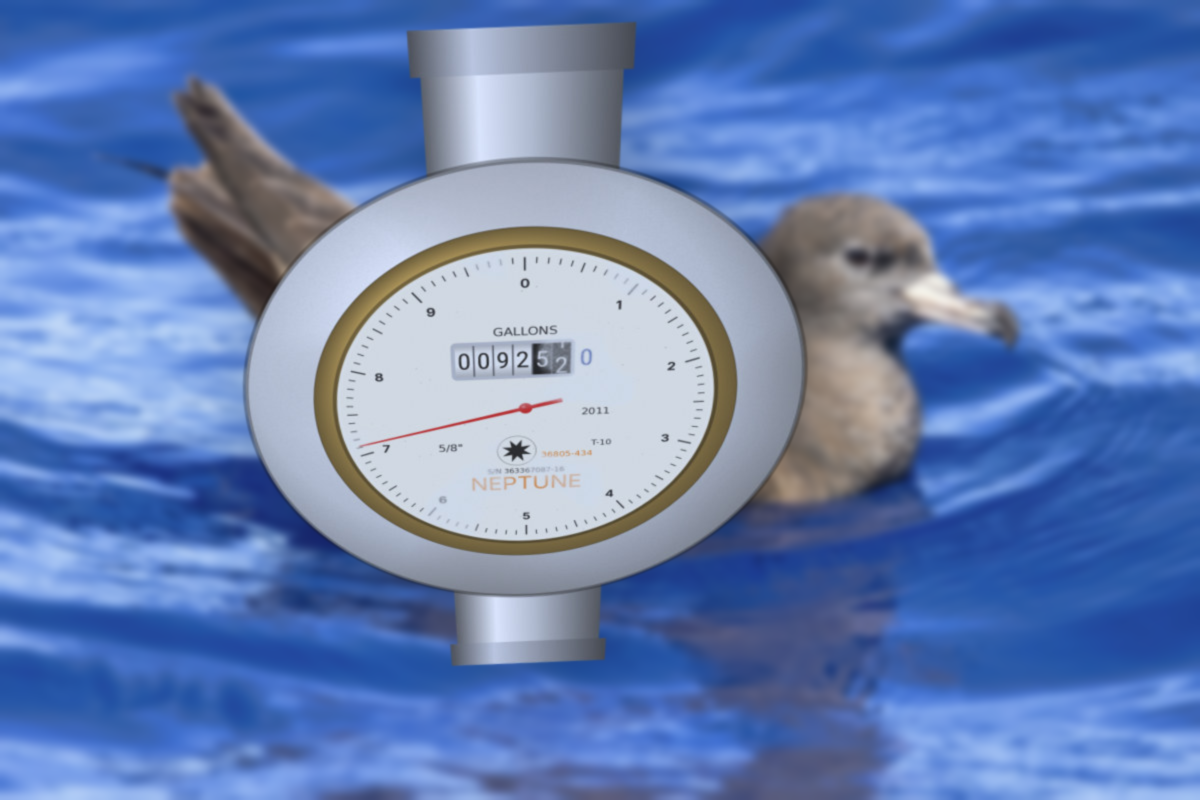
92517.1 gal
